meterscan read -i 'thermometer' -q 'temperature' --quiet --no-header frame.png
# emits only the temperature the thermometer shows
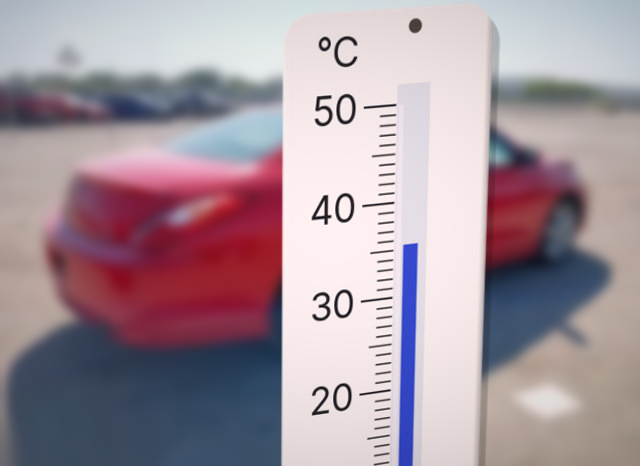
35.5 °C
